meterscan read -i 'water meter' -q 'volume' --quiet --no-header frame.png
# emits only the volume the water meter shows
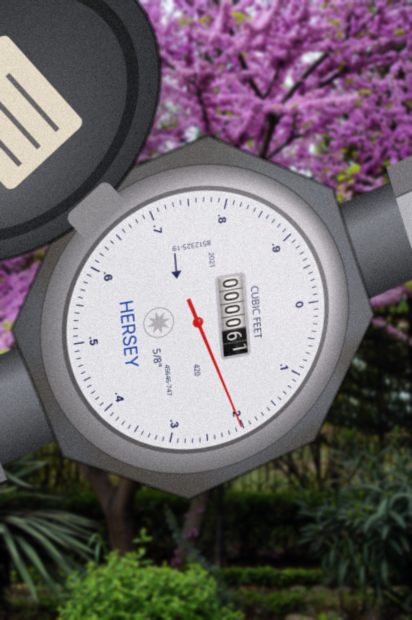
61.20 ft³
